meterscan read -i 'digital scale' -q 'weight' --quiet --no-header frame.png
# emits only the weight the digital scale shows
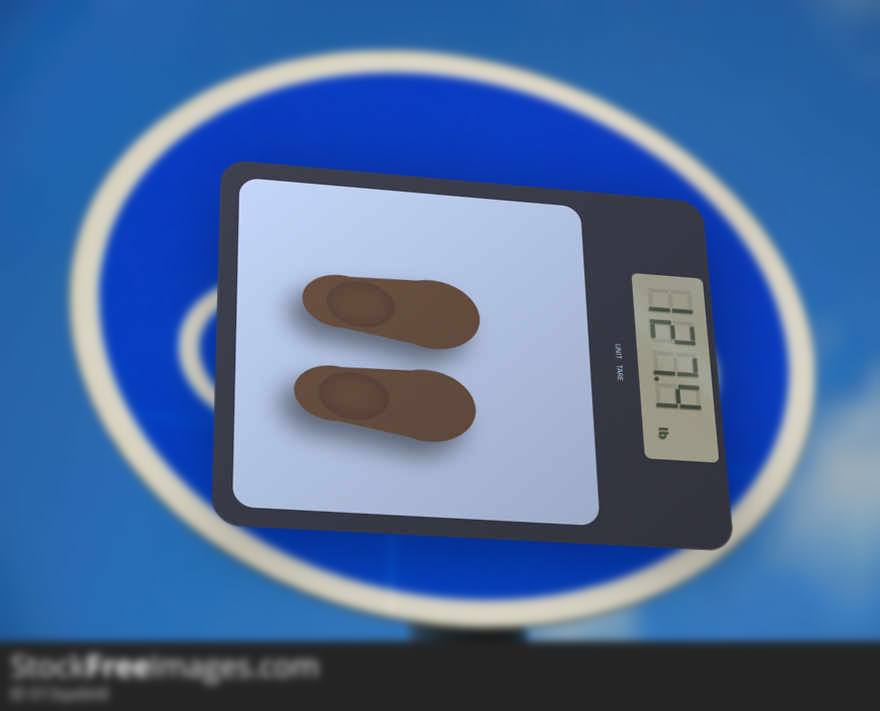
127.4 lb
